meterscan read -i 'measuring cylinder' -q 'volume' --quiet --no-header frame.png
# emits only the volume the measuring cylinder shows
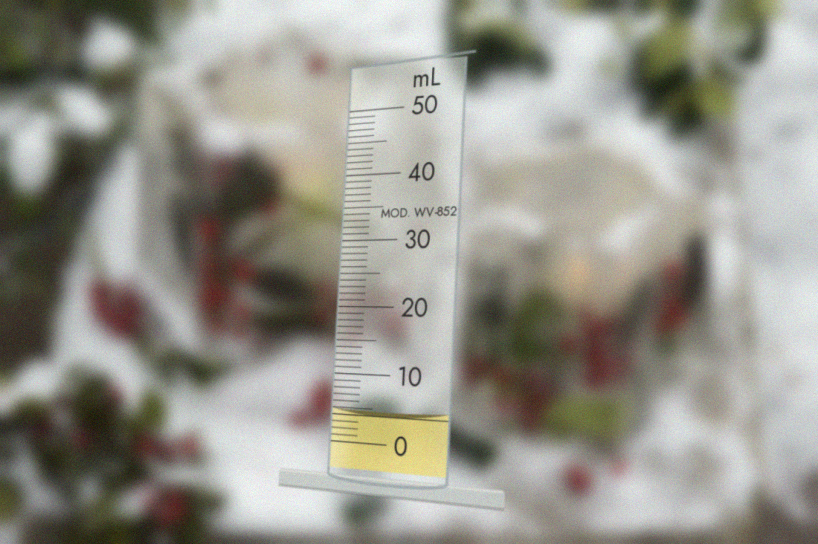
4 mL
